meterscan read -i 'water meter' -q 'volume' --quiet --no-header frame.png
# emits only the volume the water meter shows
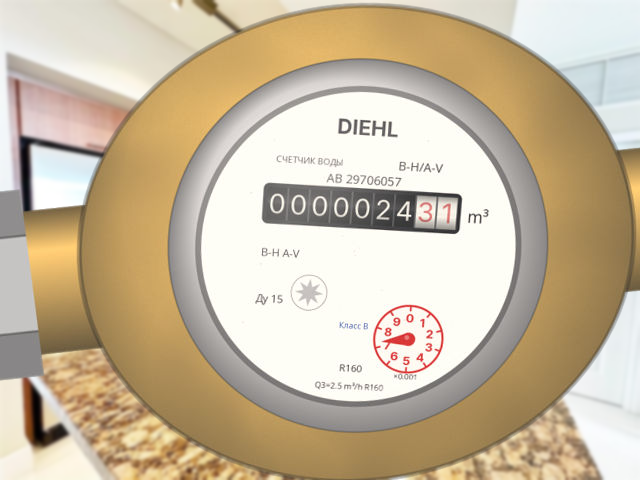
24.317 m³
